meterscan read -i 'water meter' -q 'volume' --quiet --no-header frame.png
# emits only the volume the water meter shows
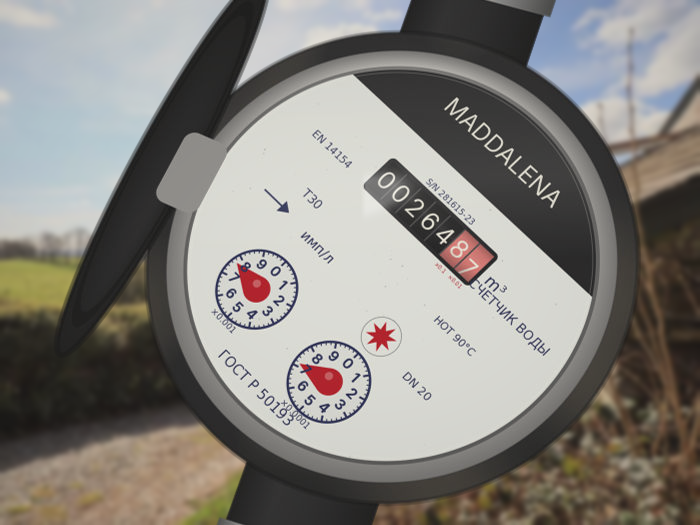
264.8677 m³
